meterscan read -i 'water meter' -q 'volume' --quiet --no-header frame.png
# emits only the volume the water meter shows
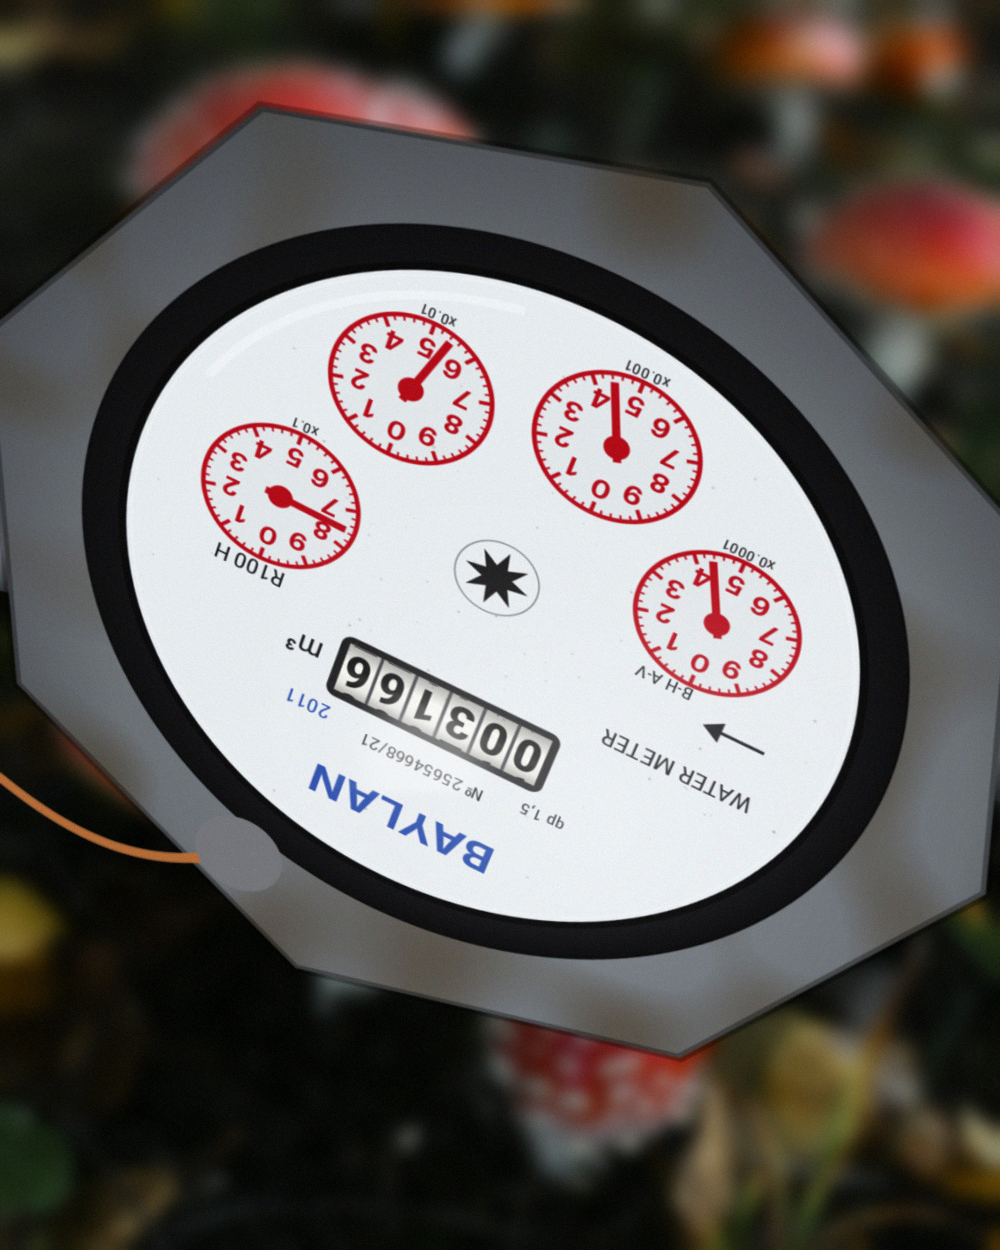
3166.7544 m³
